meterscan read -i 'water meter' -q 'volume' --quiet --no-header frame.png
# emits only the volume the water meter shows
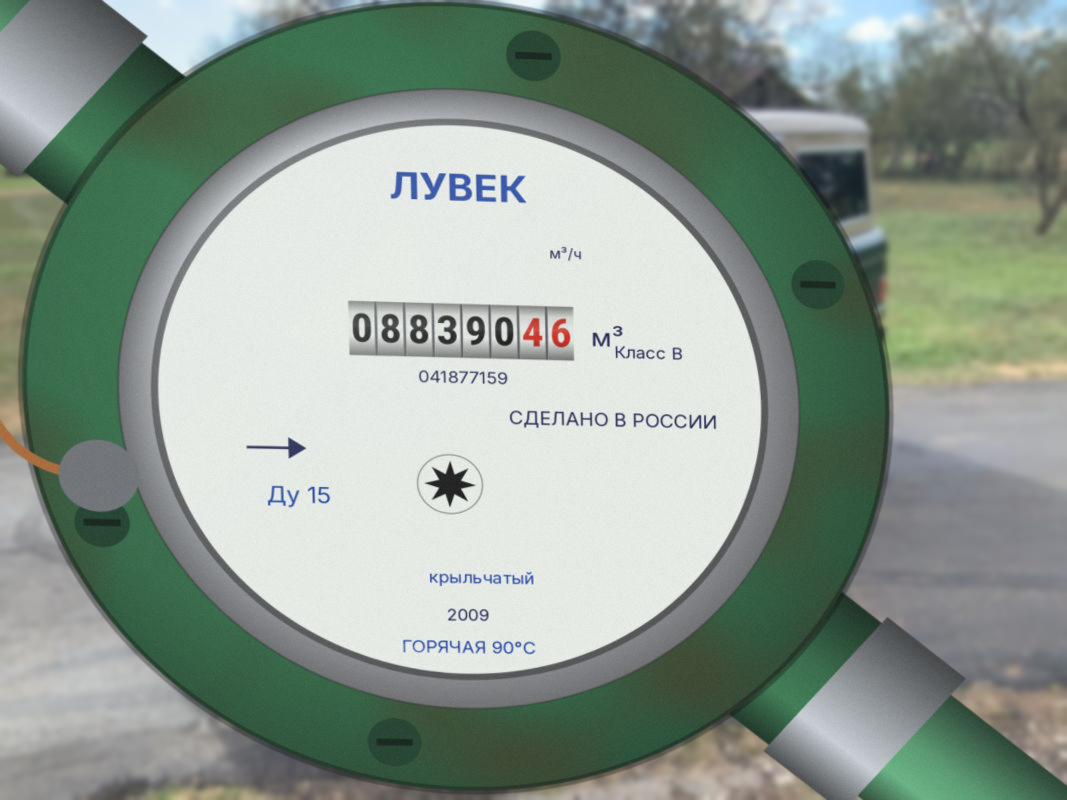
88390.46 m³
